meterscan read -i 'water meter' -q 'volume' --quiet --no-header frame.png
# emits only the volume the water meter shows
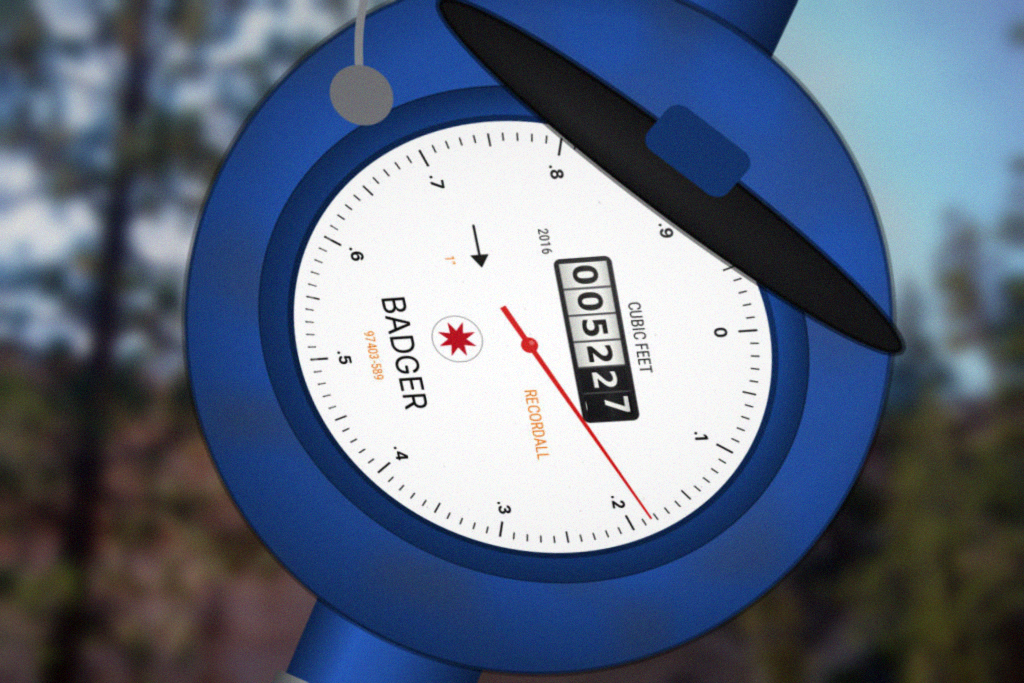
5227.18 ft³
